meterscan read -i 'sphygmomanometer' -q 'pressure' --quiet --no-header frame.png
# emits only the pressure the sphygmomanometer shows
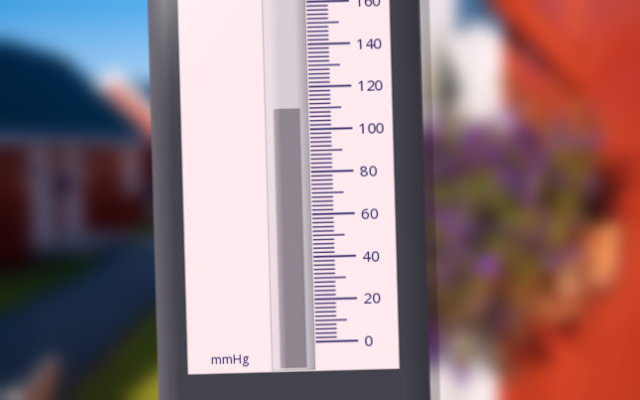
110 mmHg
